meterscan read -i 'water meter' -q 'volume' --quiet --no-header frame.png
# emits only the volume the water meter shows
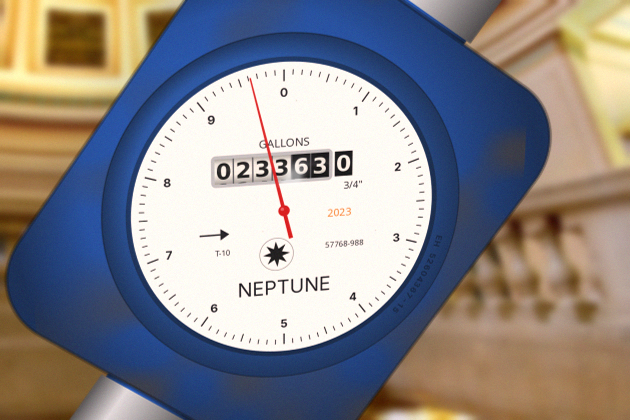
233629.6 gal
